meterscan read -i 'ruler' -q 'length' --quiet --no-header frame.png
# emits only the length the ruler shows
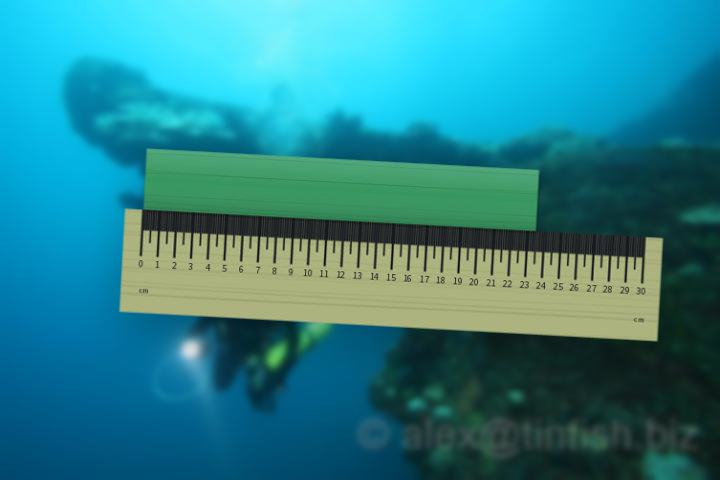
23.5 cm
